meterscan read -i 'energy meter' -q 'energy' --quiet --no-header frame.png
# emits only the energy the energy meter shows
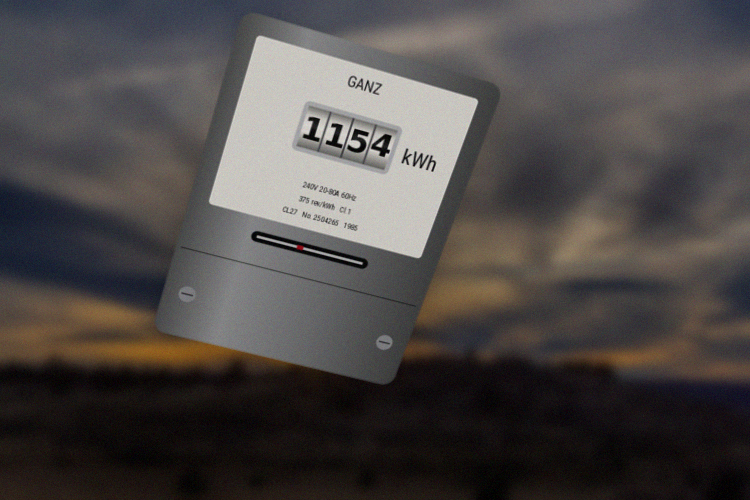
1154 kWh
